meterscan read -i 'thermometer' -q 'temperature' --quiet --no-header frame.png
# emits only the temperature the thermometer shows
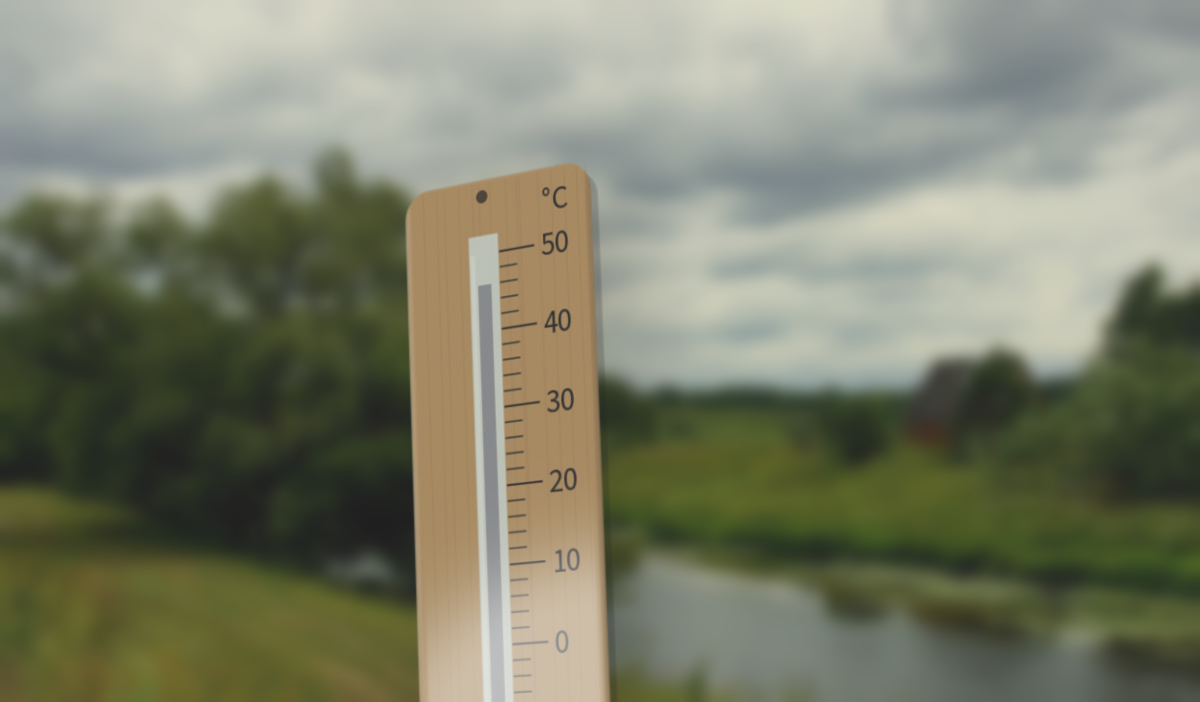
46 °C
